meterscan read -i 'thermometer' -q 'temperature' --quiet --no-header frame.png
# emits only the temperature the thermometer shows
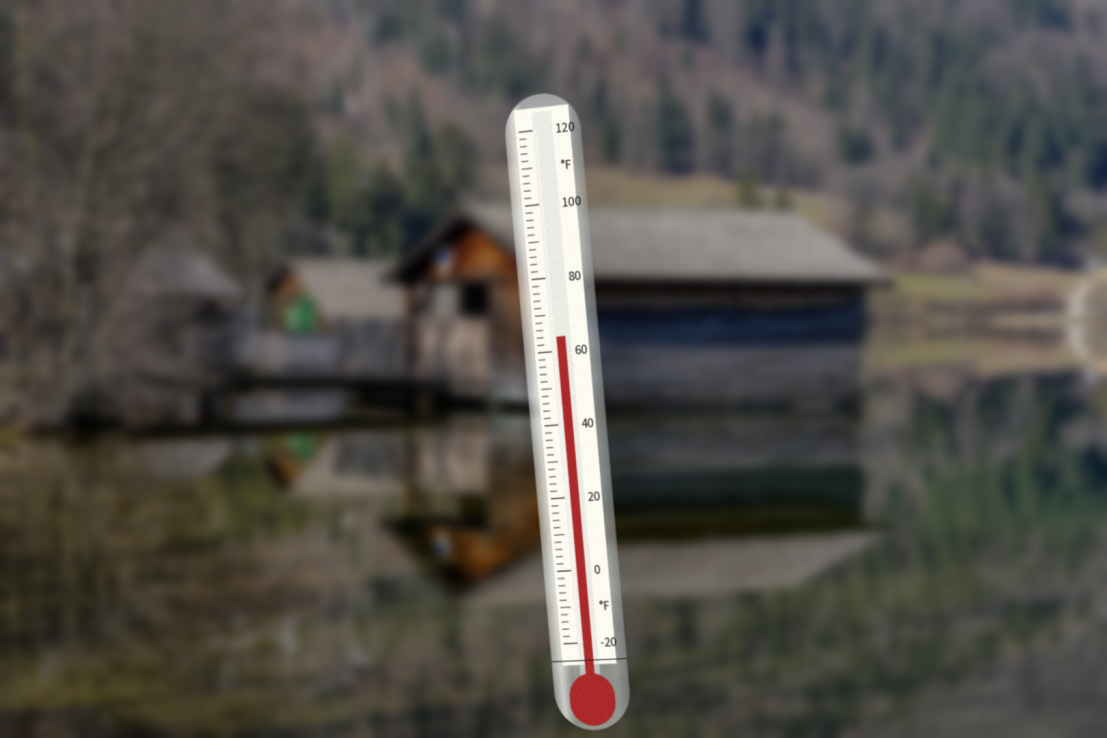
64 °F
